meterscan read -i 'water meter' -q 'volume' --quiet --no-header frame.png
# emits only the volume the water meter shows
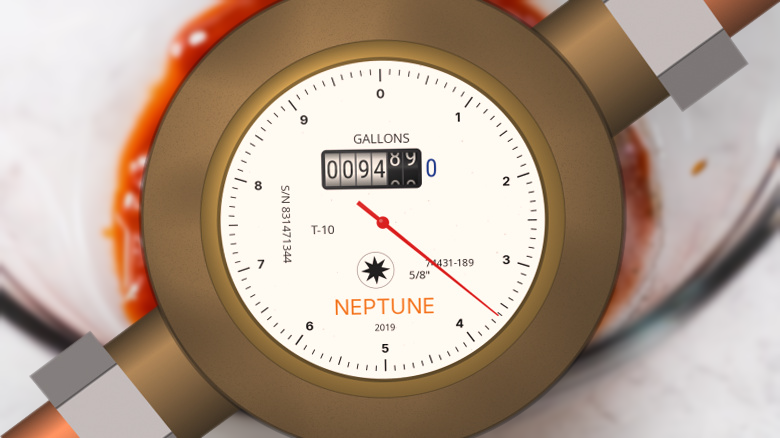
94893.6 gal
